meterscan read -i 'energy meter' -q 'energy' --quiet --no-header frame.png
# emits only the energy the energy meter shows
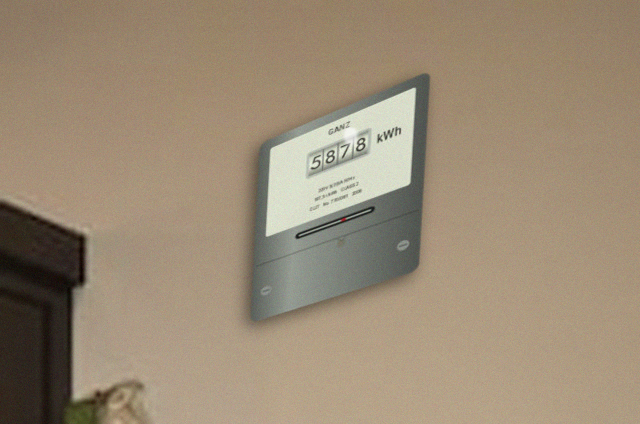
5878 kWh
